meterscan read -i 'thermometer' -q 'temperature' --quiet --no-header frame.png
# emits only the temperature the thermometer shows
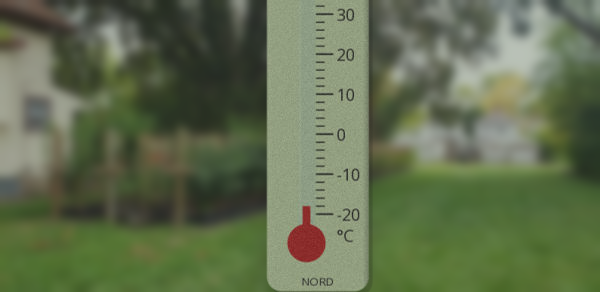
-18 °C
